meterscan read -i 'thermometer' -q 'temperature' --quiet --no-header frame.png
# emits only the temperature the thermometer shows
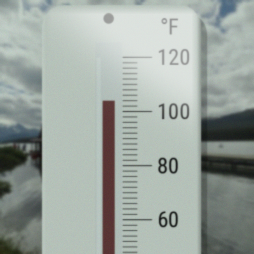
104 °F
